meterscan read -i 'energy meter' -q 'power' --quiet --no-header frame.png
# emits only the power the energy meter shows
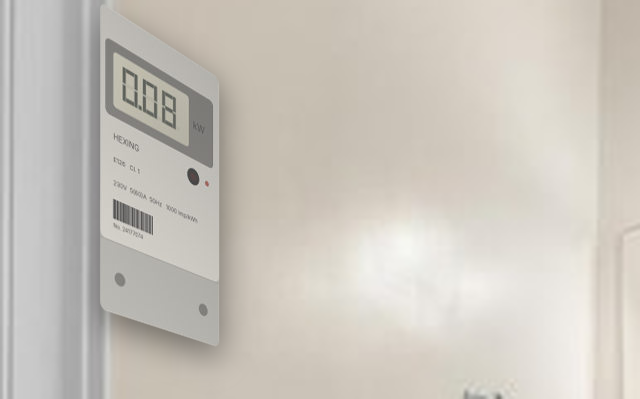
0.08 kW
